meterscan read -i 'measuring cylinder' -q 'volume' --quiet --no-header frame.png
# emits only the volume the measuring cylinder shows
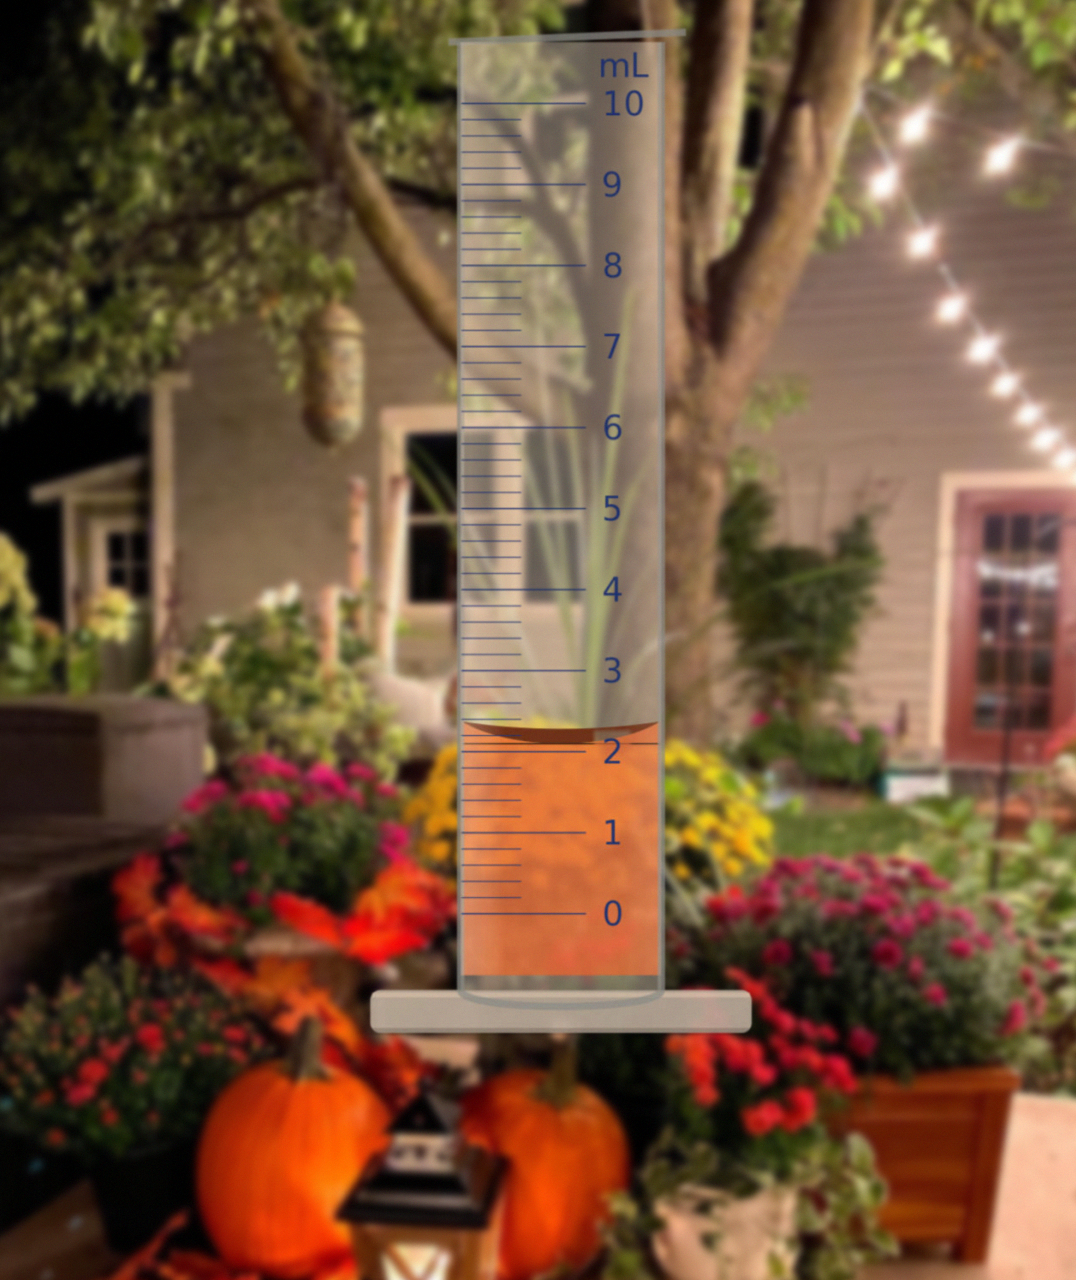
2.1 mL
